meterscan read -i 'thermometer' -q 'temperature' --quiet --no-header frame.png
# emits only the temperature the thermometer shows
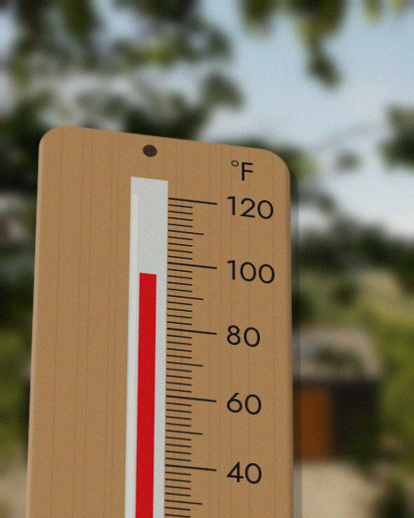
96 °F
